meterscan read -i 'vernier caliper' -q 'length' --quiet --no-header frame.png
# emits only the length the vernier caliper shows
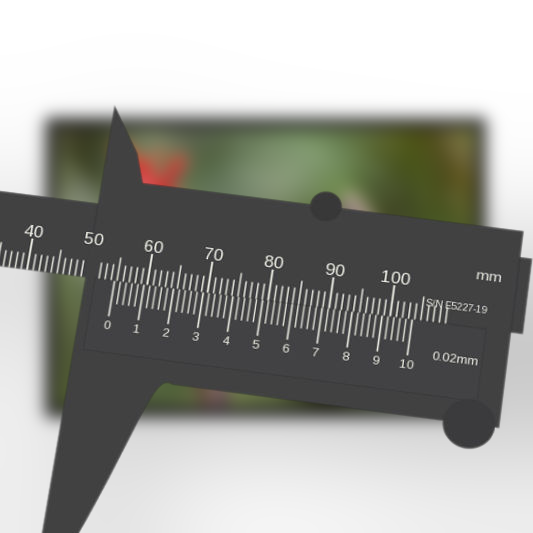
54.6 mm
